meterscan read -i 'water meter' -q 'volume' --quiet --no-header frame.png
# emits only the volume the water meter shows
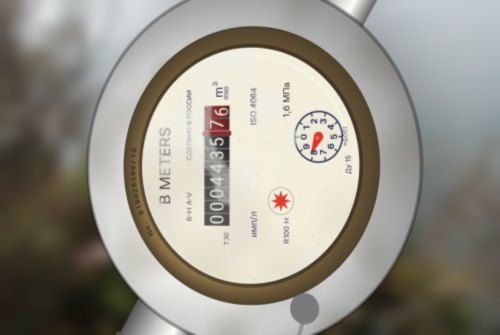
4435.758 m³
